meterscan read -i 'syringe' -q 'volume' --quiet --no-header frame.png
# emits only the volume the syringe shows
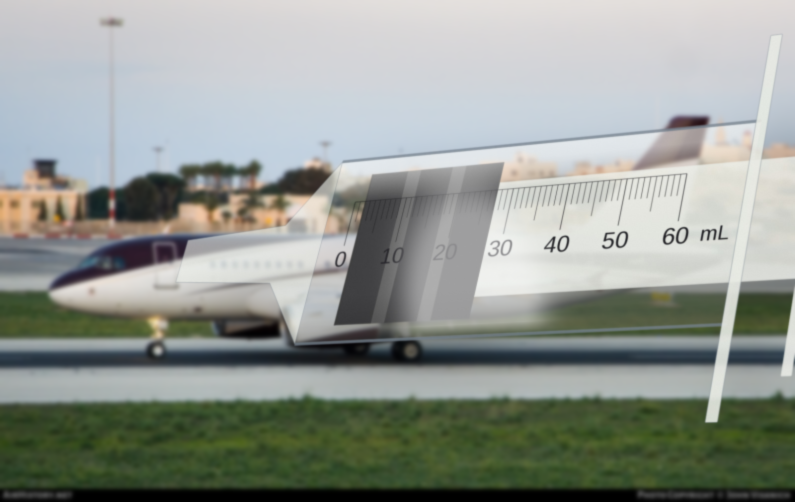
2 mL
